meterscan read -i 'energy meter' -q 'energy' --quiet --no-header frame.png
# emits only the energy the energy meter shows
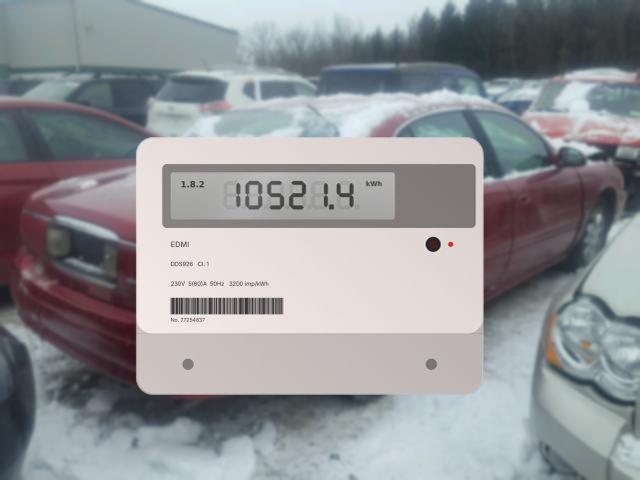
10521.4 kWh
